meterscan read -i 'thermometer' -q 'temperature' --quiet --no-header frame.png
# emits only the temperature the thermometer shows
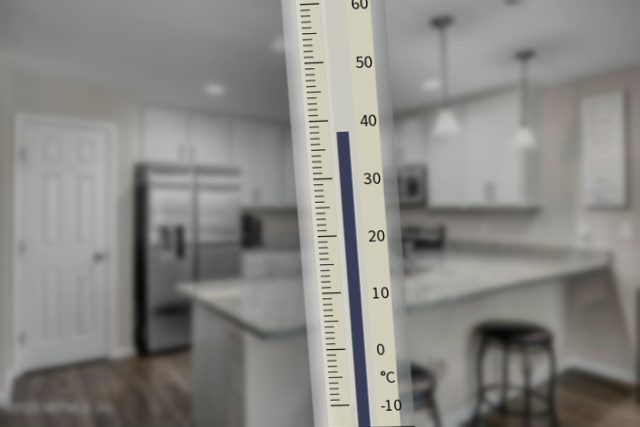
38 °C
